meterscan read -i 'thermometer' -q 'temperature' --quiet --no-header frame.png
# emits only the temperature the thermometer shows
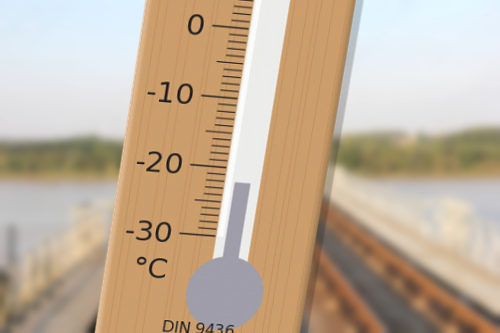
-22 °C
